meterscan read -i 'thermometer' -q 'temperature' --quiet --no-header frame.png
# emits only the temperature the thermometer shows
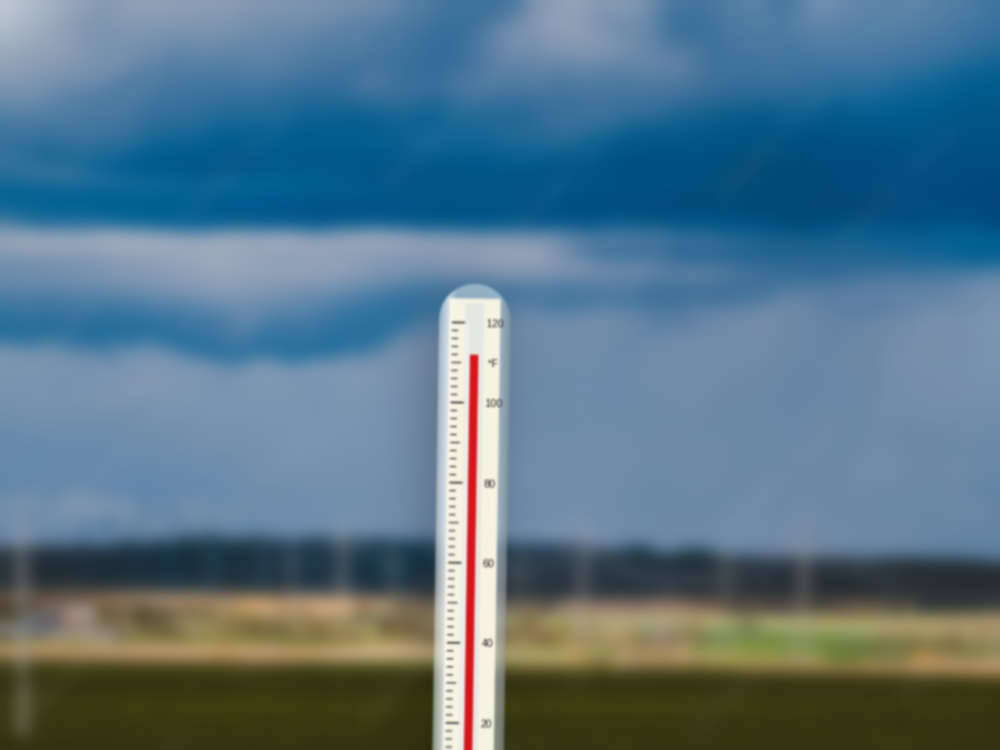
112 °F
